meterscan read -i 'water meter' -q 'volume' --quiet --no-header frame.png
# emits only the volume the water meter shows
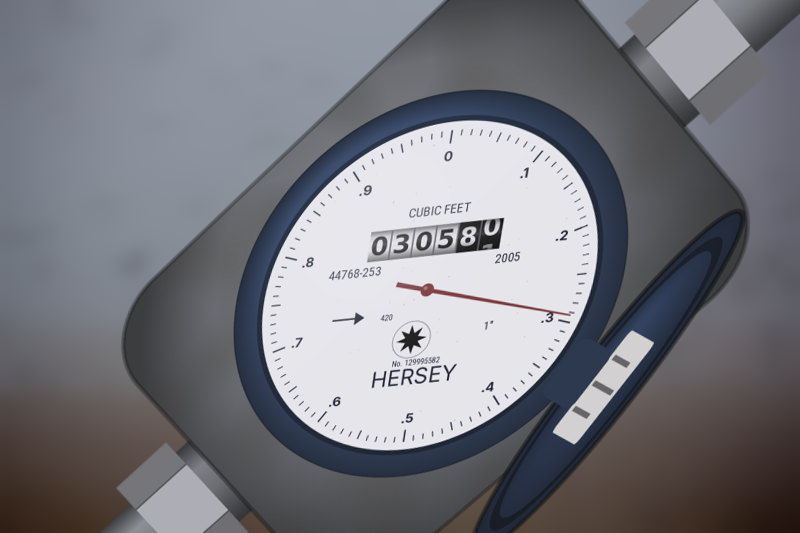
30580.29 ft³
